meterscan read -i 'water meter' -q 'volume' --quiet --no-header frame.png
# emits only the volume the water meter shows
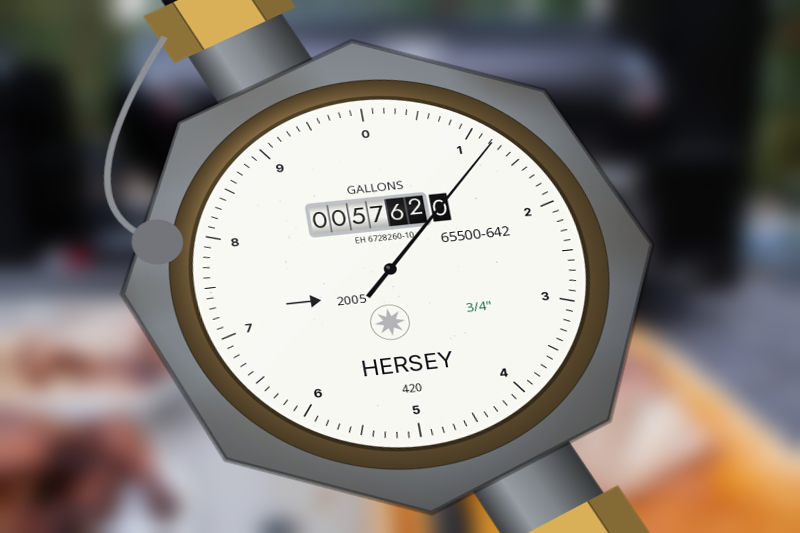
57621.2 gal
